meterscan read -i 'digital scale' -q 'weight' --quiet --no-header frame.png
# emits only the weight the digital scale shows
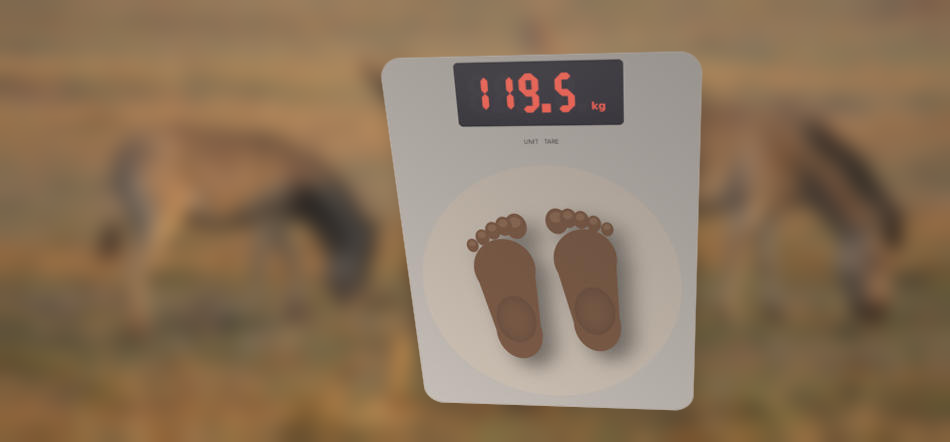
119.5 kg
